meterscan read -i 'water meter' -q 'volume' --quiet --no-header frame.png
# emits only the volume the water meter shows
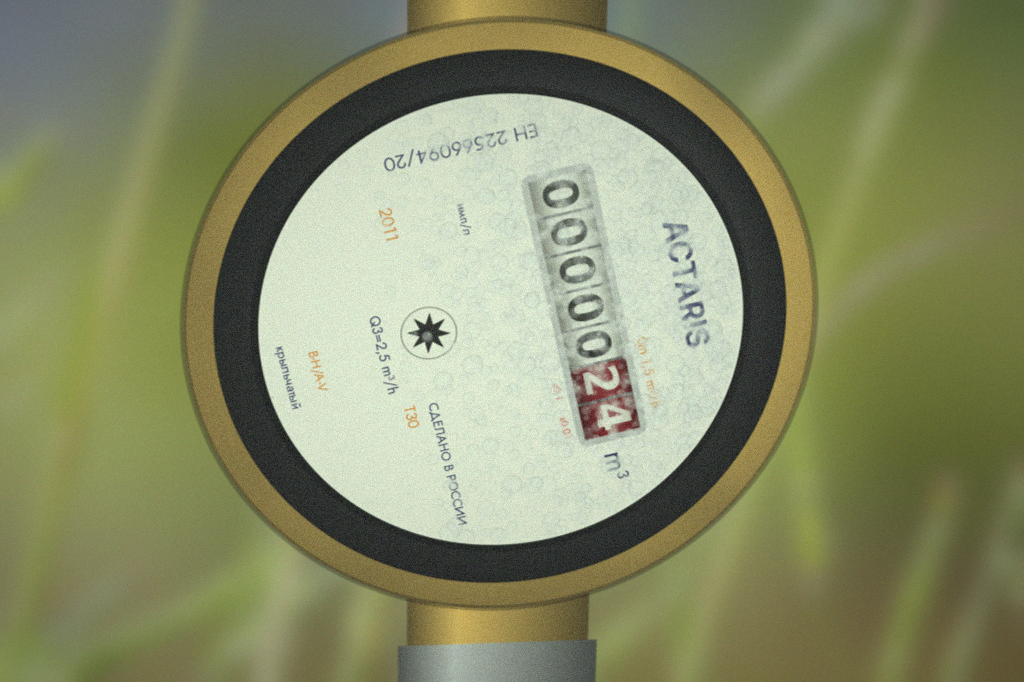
0.24 m³
